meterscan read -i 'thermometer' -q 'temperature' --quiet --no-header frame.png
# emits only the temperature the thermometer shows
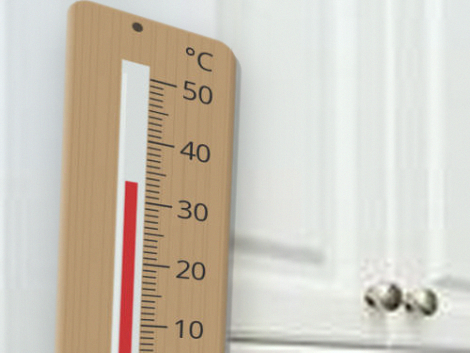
33 °C
